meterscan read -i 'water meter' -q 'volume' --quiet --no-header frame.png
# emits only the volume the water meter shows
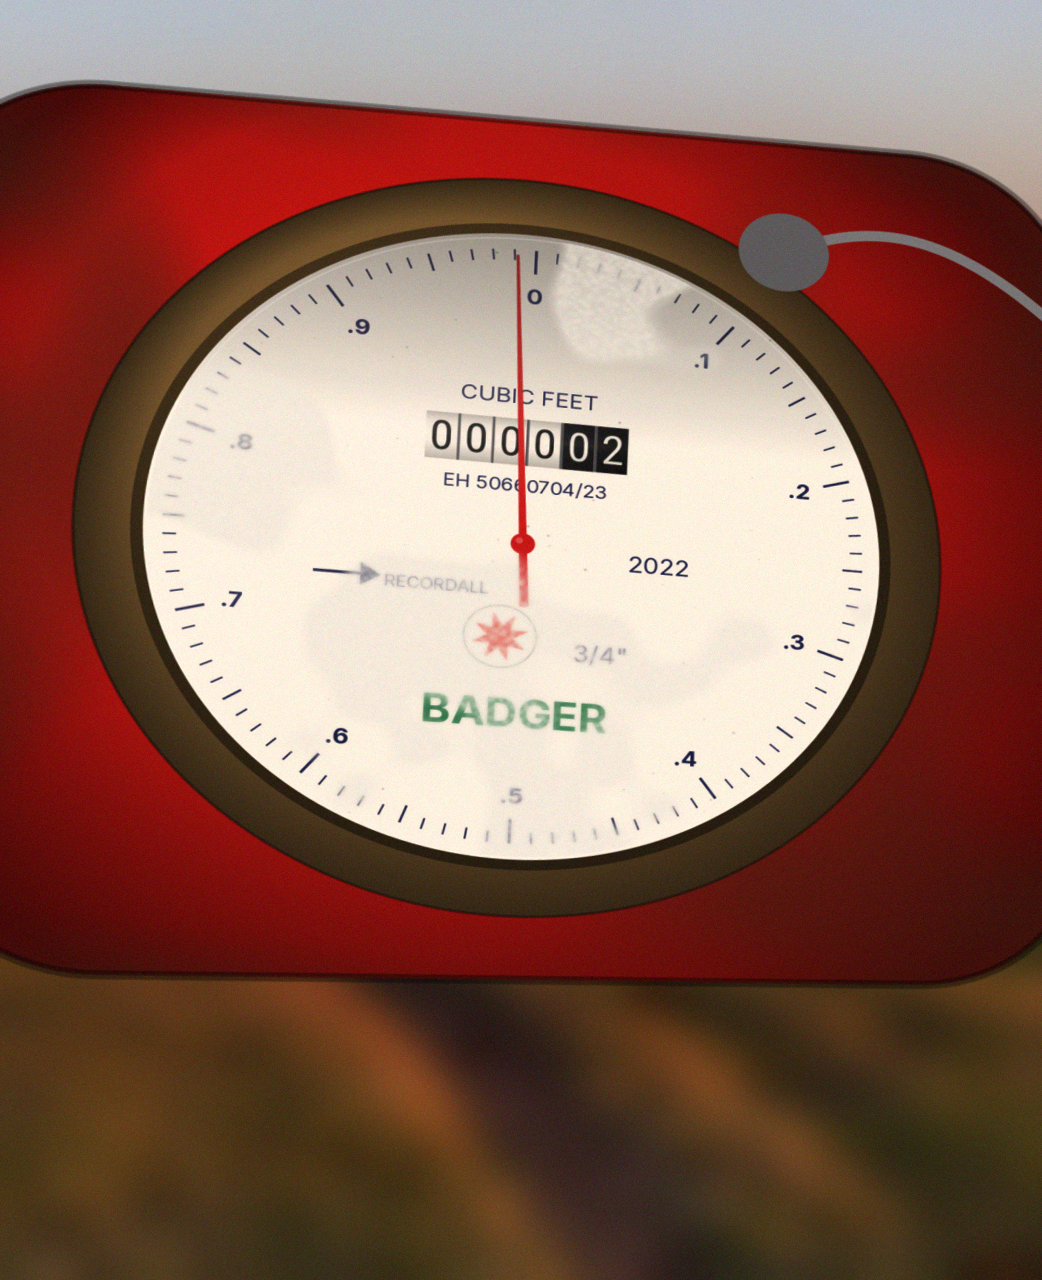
1.99 ft³
